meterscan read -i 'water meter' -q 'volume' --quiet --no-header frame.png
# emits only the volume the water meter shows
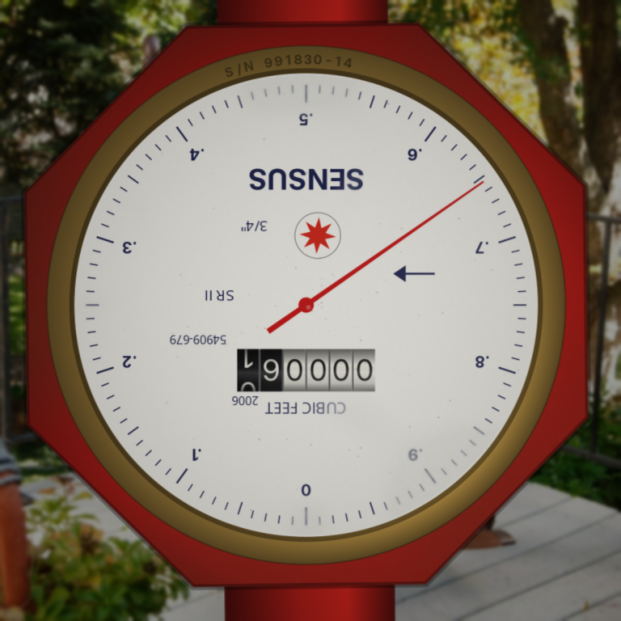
60.65 ft³
